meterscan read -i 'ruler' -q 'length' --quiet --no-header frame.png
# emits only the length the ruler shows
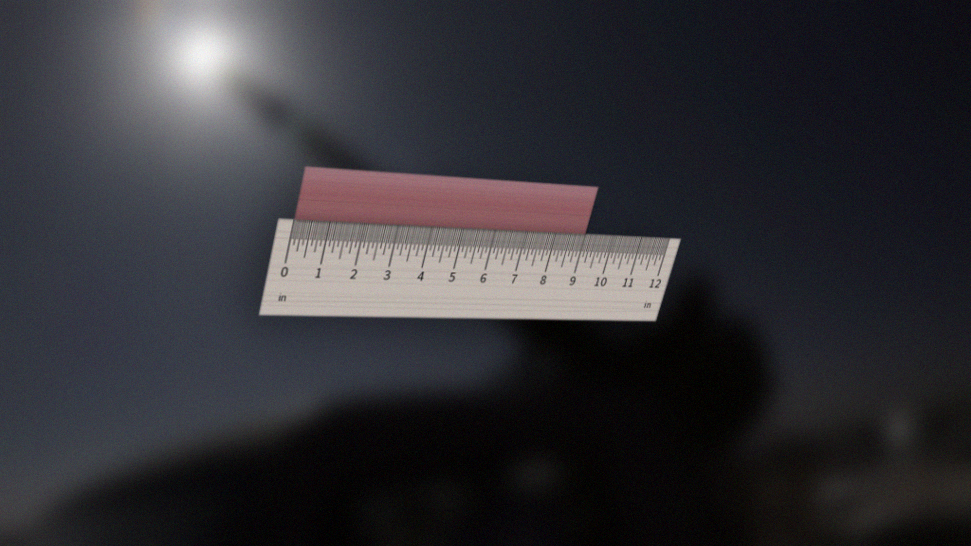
9 in
